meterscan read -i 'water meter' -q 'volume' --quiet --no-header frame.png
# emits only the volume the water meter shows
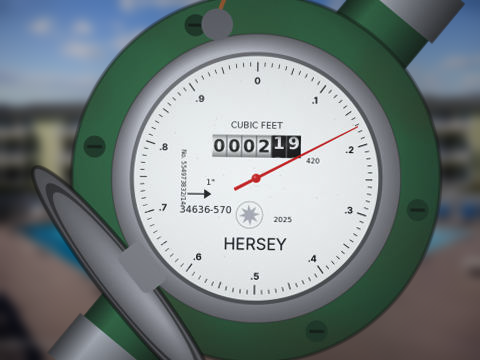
219.17 ft³
